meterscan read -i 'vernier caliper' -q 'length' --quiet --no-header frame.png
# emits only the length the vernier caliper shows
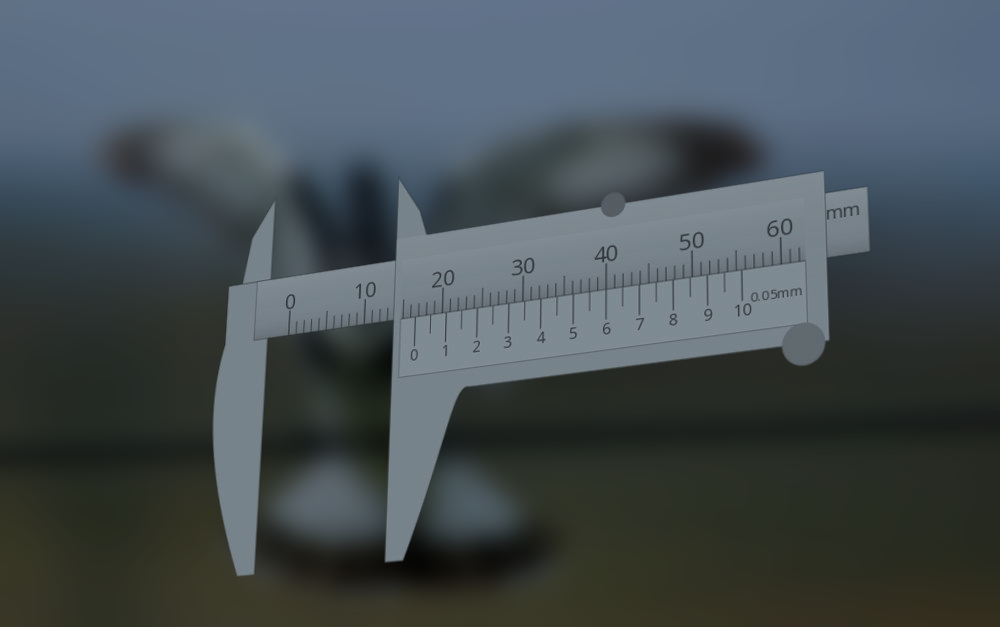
16.6 mm
